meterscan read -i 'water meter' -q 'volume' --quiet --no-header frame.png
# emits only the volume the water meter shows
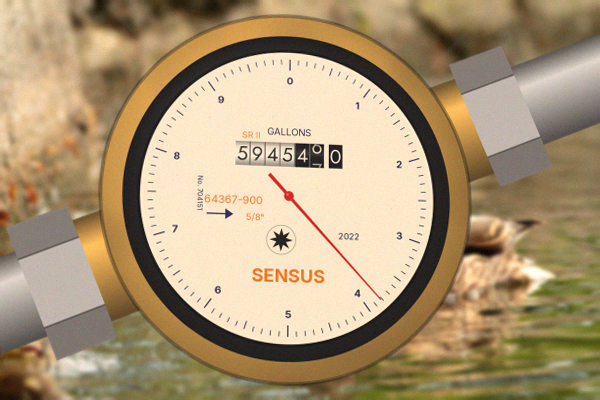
5945463.8 gal
